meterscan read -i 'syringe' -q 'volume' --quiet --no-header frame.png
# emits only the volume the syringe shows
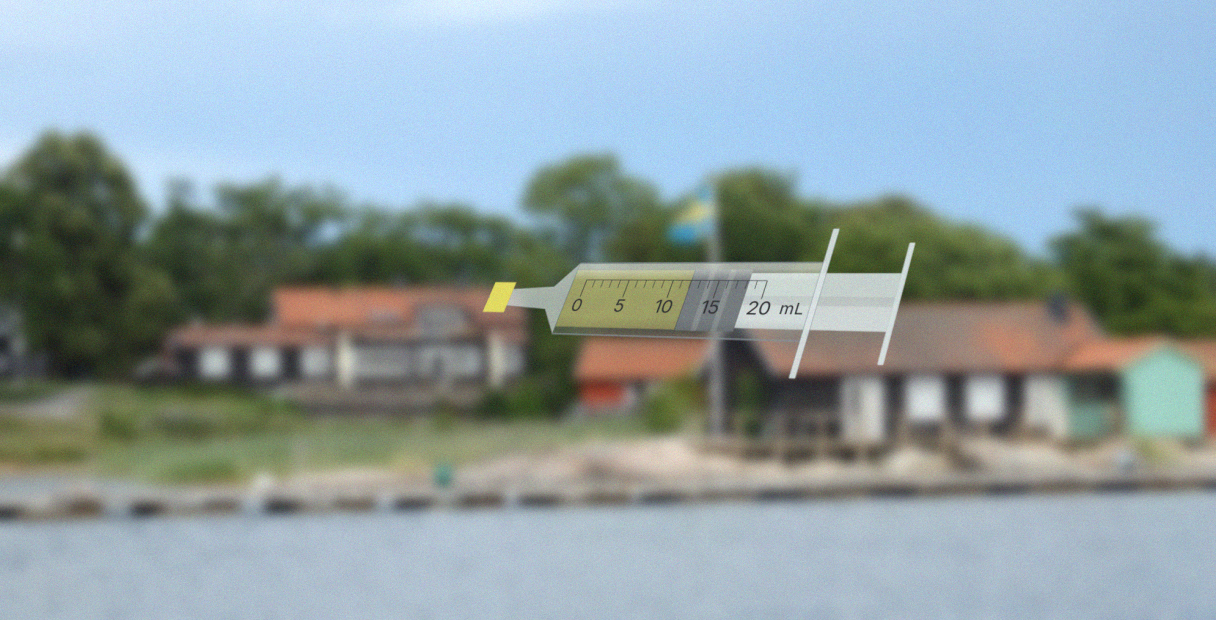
12 mL
